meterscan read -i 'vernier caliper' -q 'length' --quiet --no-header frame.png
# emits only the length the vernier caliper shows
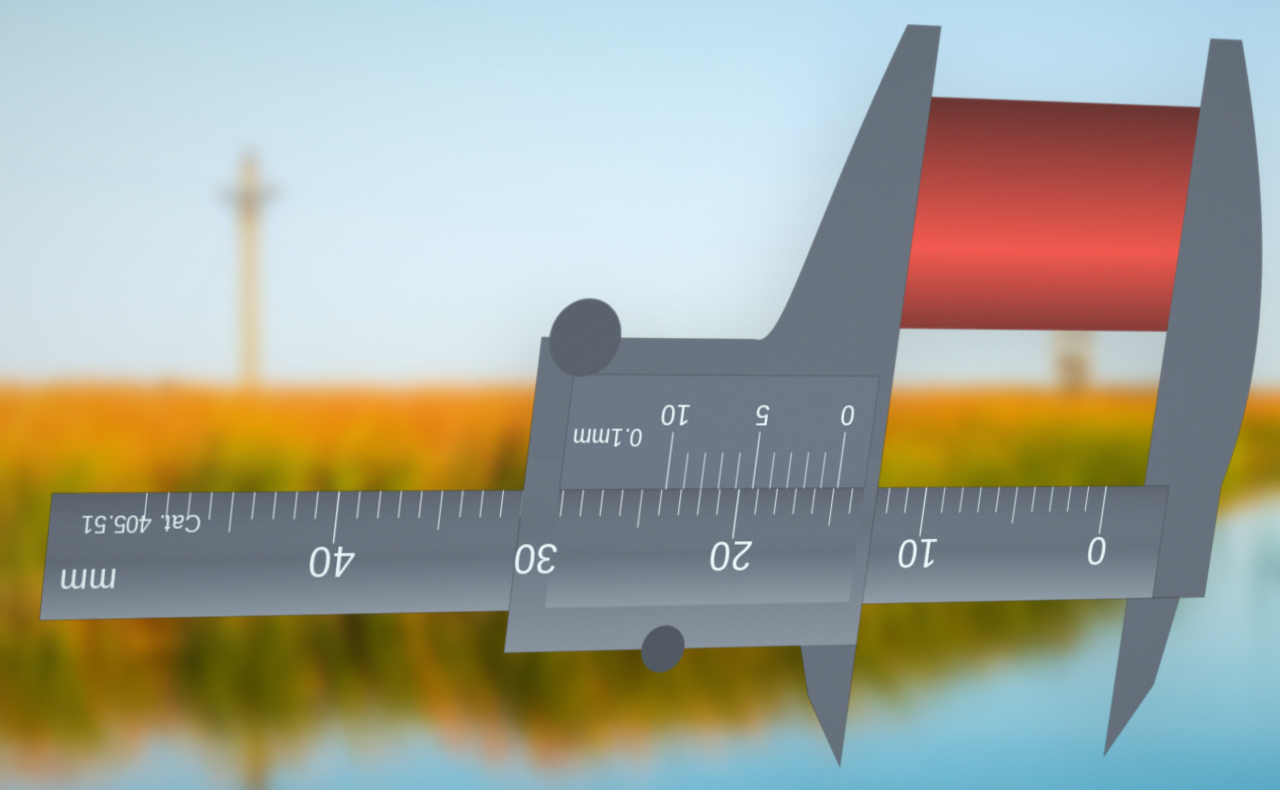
14.8 mm
